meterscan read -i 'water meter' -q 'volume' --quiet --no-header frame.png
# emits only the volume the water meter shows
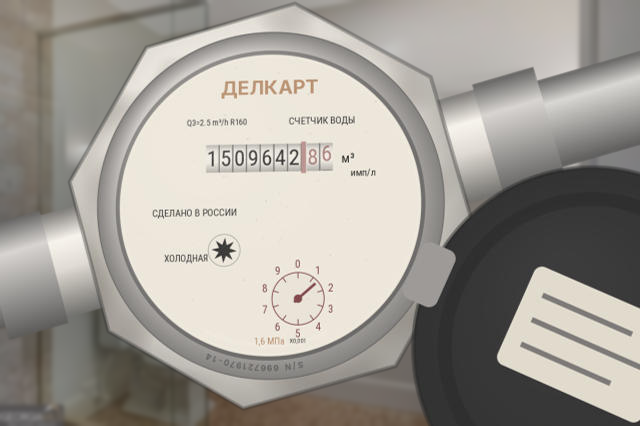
1509642.861 m³
